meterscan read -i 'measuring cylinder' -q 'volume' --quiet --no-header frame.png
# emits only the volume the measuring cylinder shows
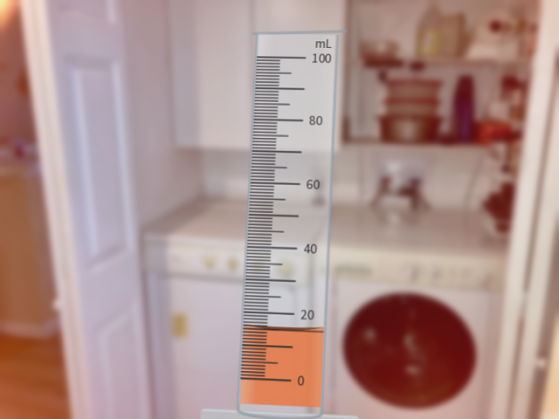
15 mL
